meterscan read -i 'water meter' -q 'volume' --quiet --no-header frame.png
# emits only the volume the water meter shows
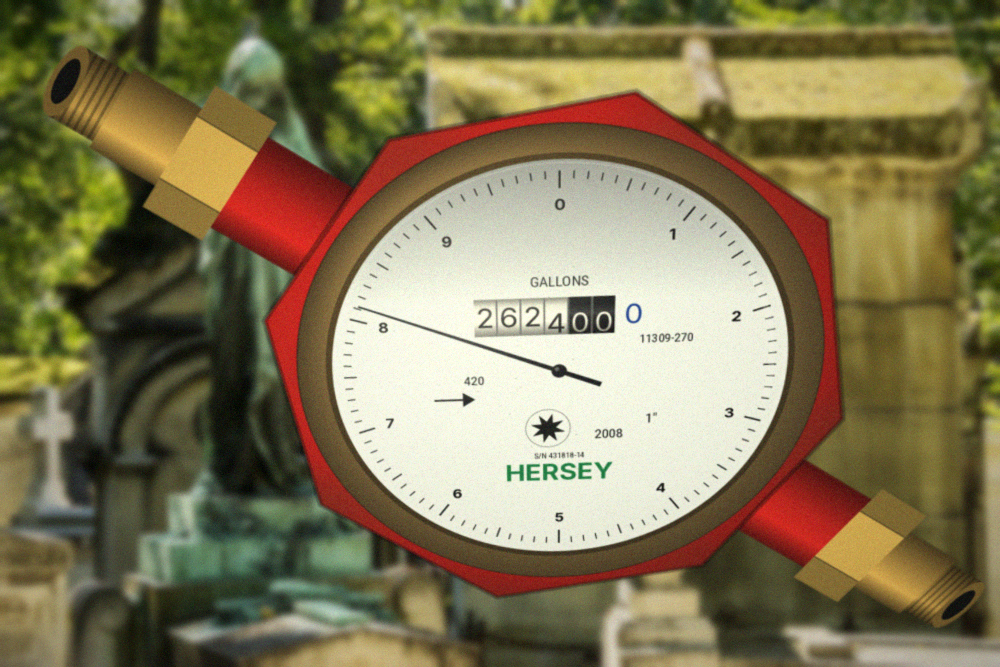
2623998.1 gal
